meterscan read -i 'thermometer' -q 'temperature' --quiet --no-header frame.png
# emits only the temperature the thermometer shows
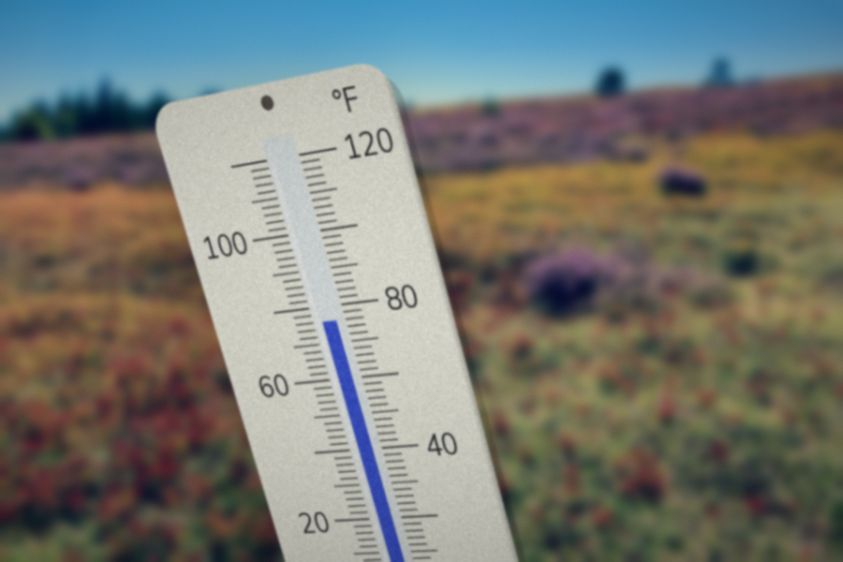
76 °F
